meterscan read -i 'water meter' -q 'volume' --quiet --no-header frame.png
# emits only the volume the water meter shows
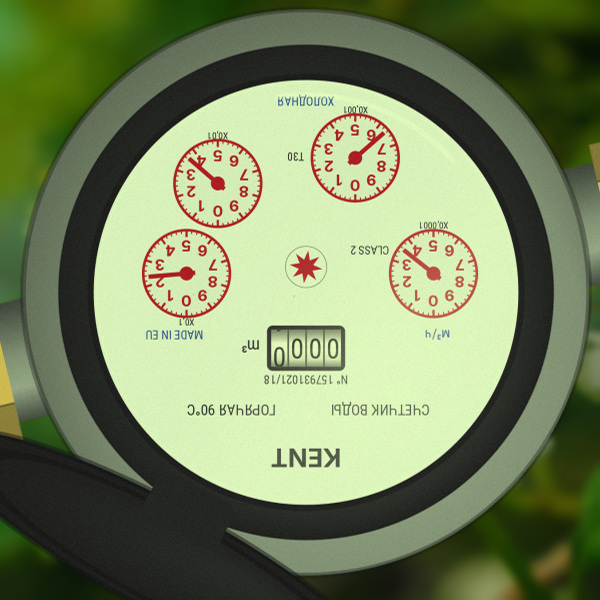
0.2363 m³
